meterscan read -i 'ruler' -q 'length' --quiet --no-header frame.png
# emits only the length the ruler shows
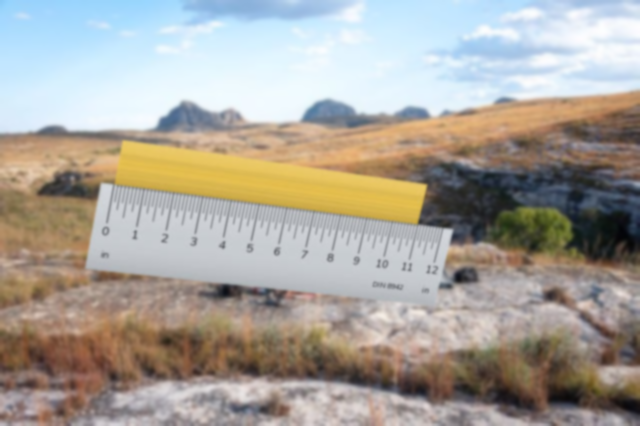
11 in
